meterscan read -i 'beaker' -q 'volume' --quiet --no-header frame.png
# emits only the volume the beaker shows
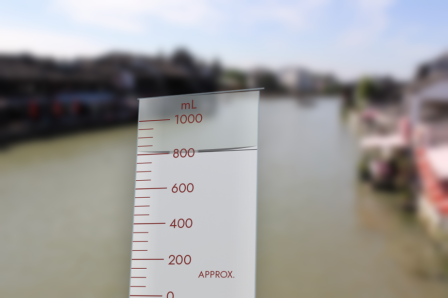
800 mL
